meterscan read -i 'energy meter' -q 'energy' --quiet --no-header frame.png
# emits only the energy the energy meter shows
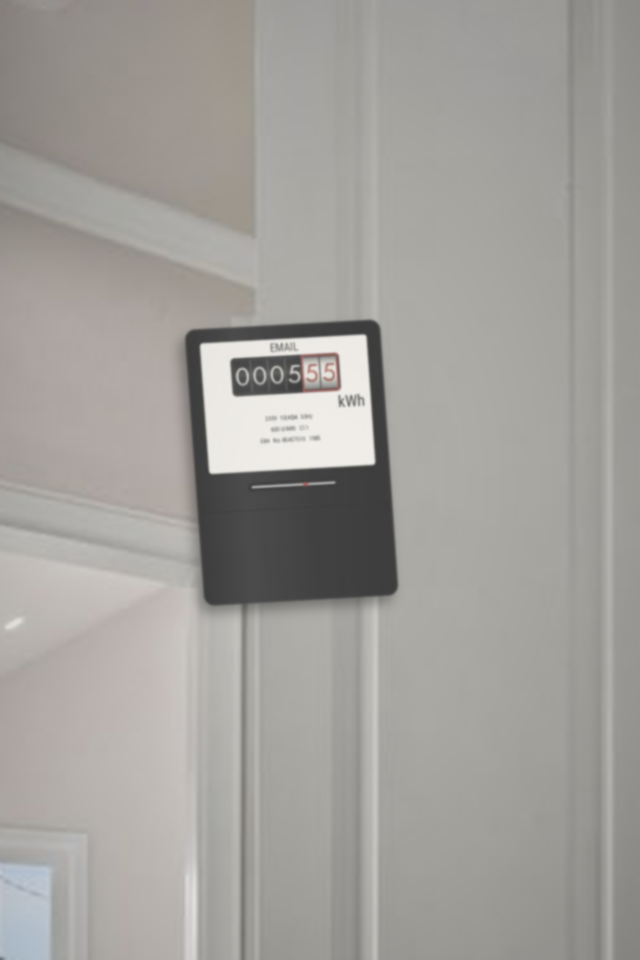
5.55 kWh
